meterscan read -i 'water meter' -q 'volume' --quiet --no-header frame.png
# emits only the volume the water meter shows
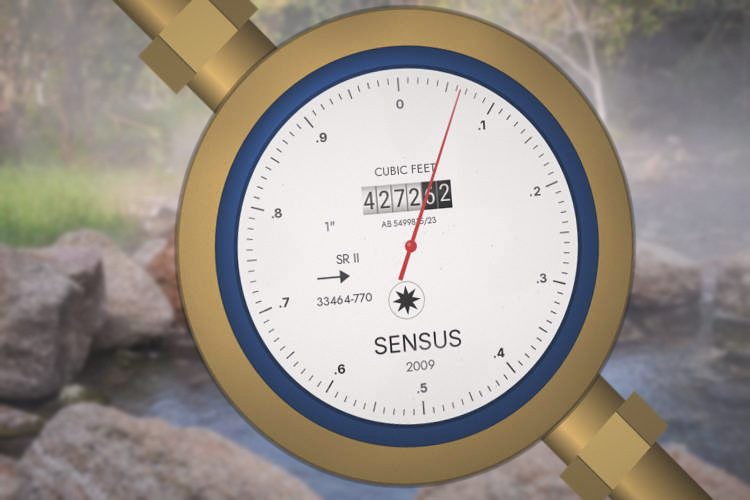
427262.06 ft³
